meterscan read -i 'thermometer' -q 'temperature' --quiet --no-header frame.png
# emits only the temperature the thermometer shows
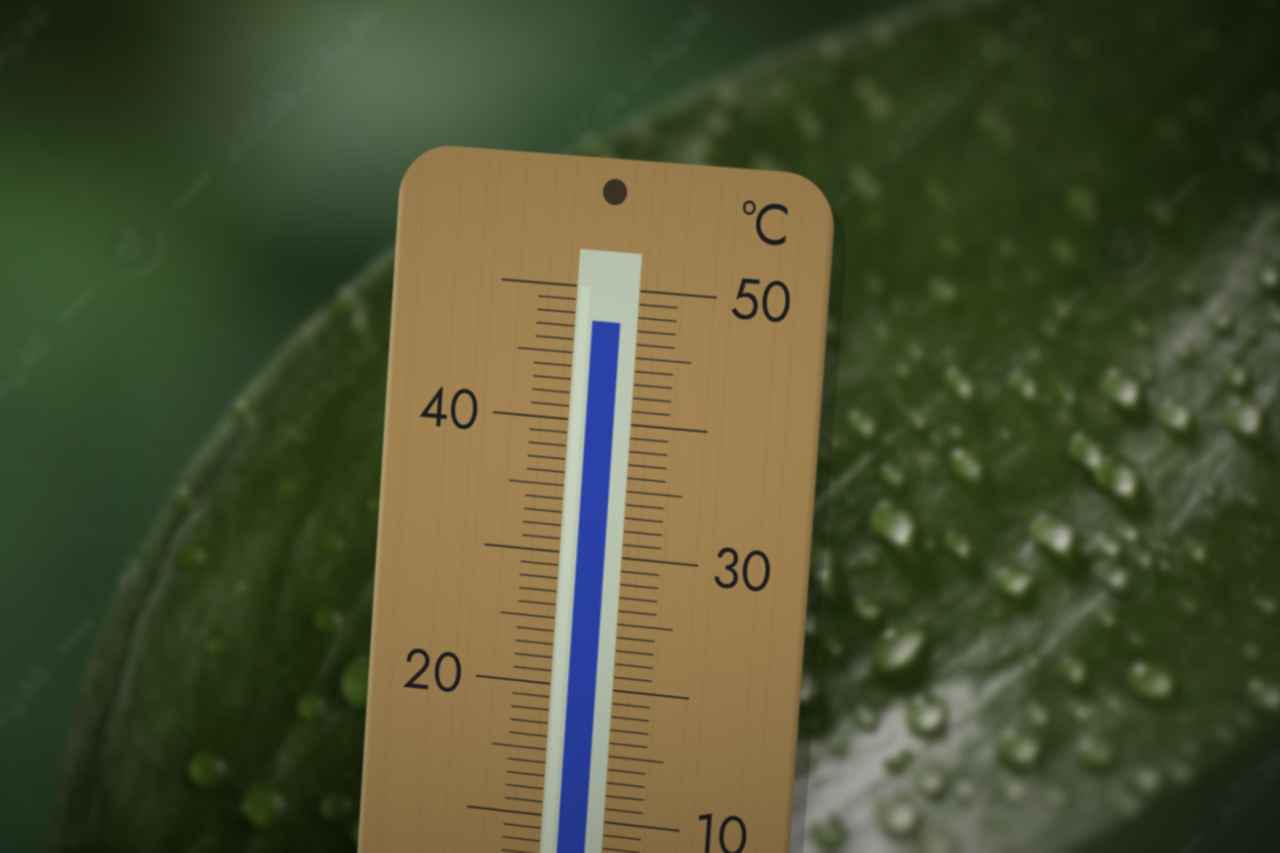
47.5 °C
